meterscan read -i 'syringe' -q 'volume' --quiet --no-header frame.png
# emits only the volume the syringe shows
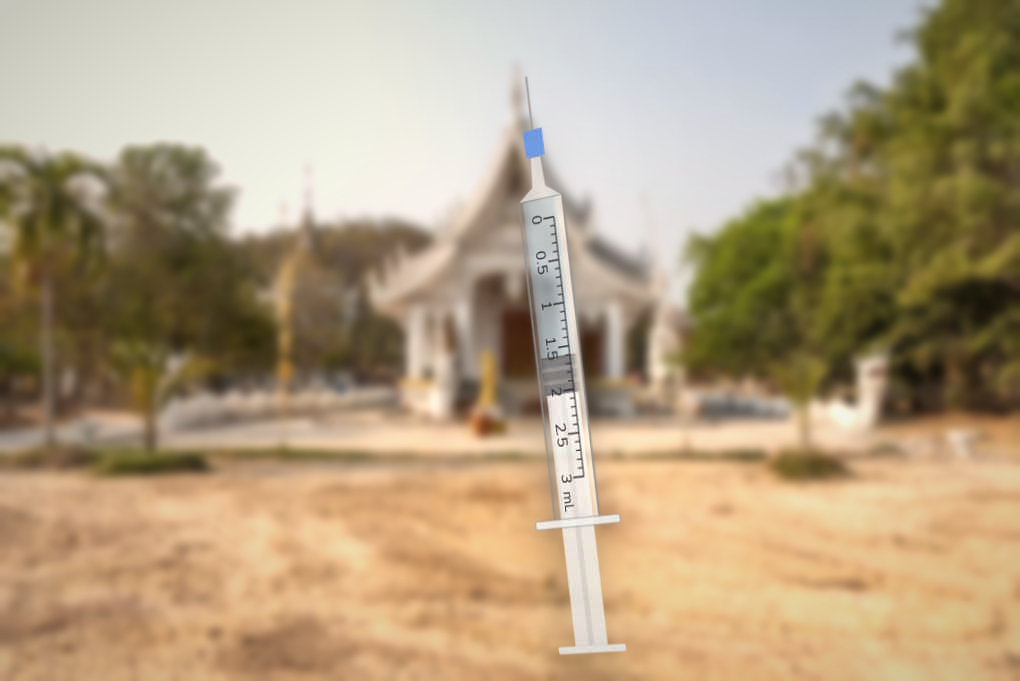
1.6 mL
